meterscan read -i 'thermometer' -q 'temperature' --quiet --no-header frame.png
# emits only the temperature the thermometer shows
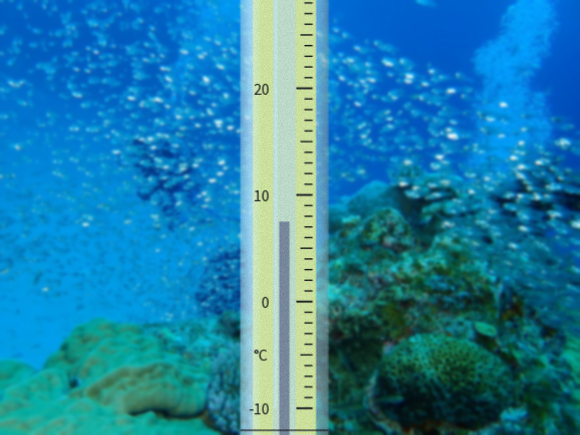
7.5 °C
